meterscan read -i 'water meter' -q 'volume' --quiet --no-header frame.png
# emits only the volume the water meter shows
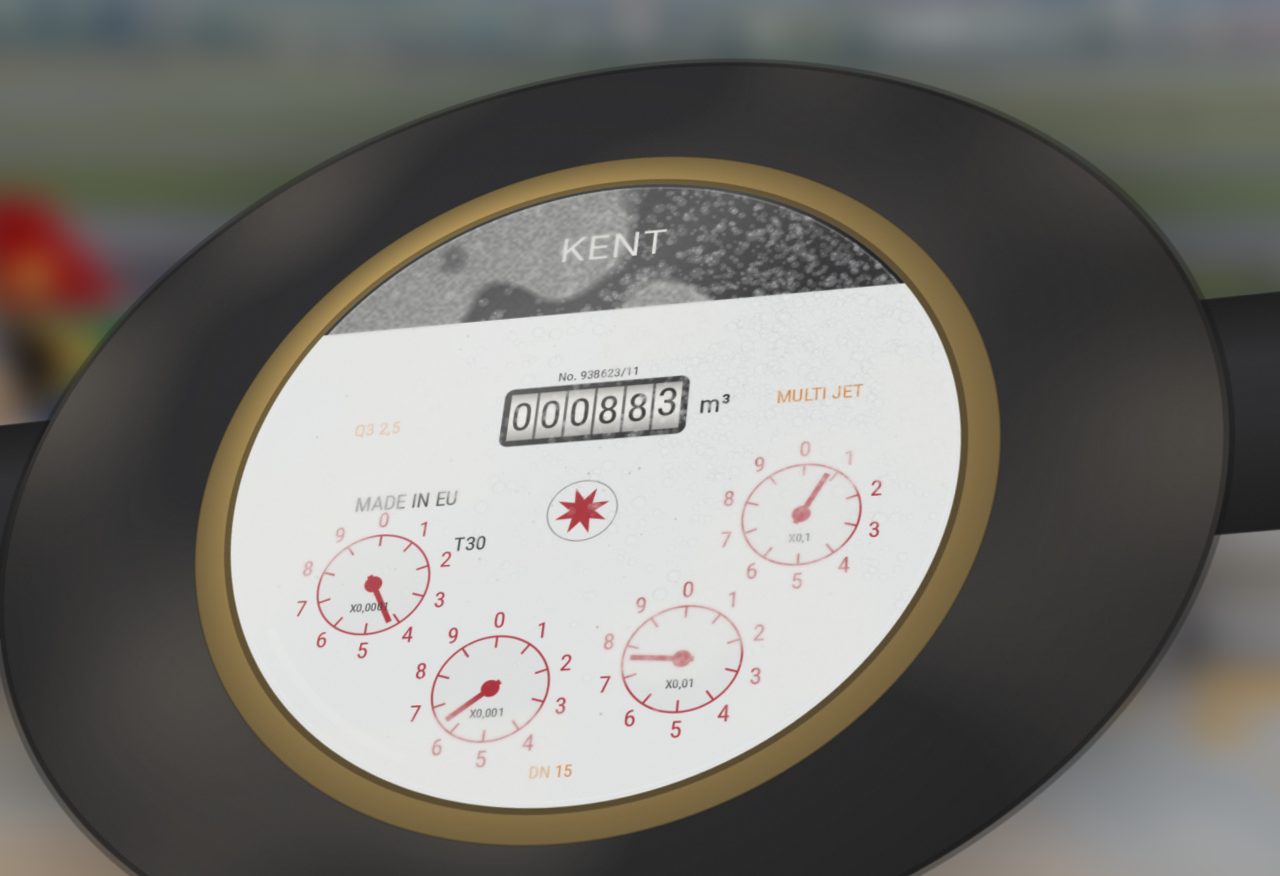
883.0764 m³
